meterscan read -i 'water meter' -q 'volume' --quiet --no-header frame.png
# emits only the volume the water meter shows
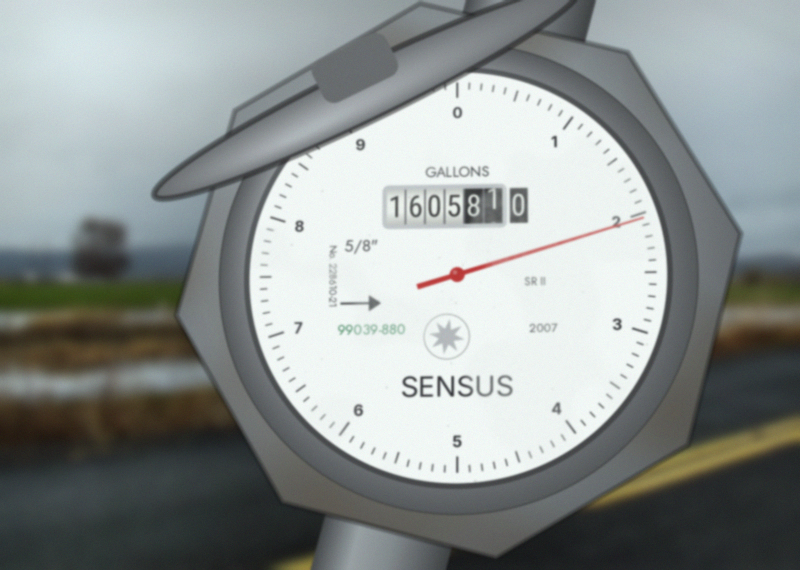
1605812.0 gal
